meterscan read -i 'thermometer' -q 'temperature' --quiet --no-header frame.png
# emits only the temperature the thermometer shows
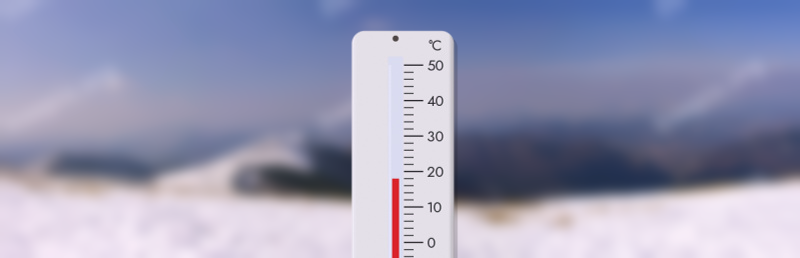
18 °C
